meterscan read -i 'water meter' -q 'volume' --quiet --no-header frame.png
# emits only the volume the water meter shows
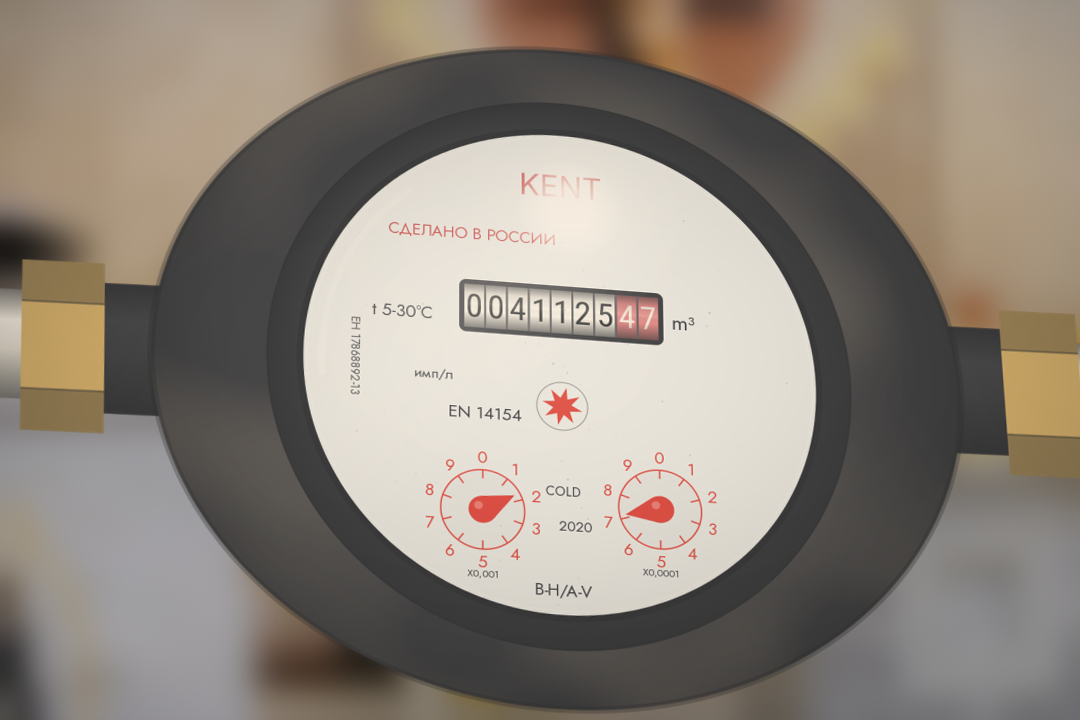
41125.4717 m³
